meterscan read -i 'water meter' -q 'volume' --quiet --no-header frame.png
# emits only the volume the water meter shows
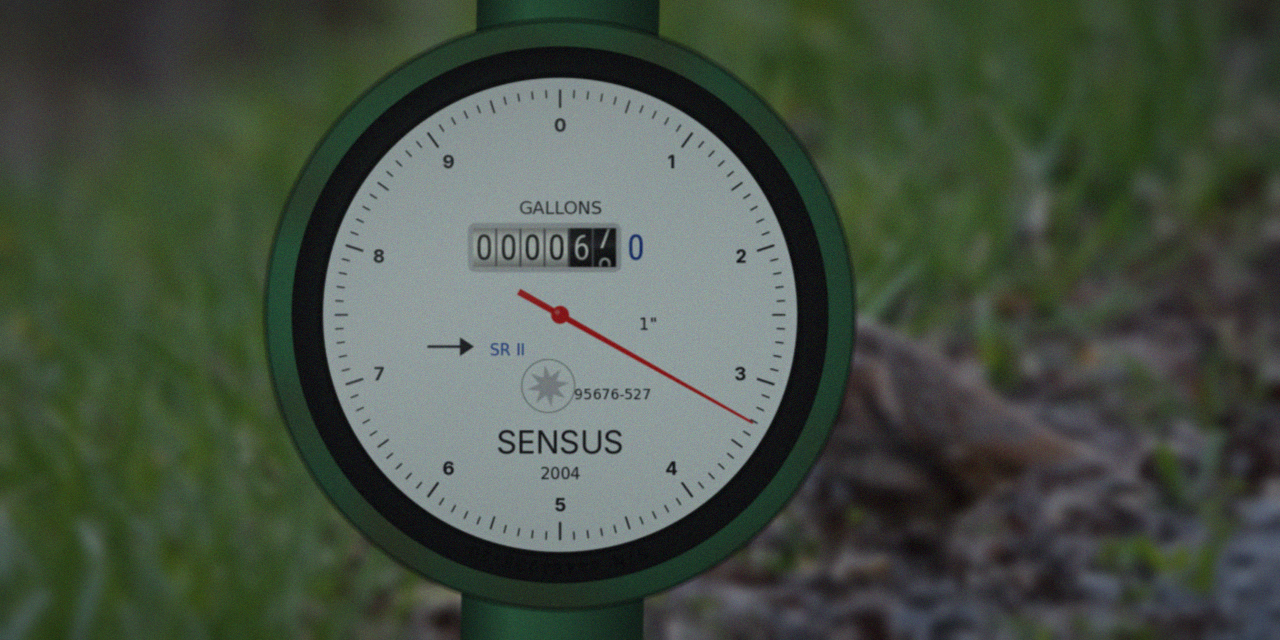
673.3 gal
